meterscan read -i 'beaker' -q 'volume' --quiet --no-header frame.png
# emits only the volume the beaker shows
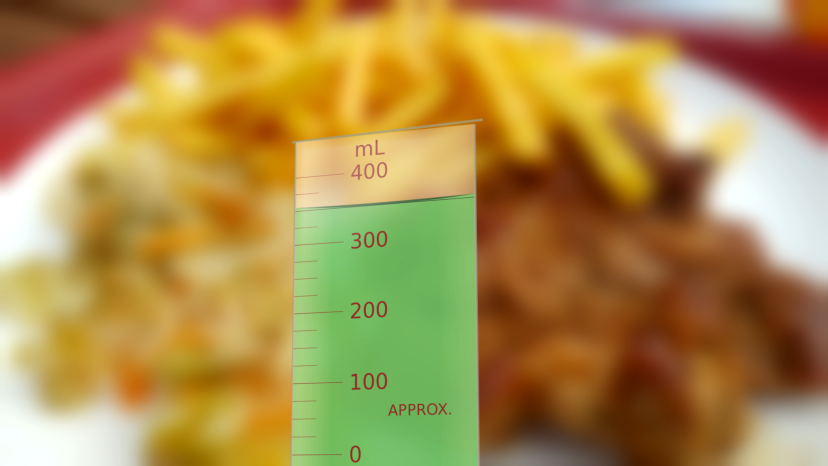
350 mL
